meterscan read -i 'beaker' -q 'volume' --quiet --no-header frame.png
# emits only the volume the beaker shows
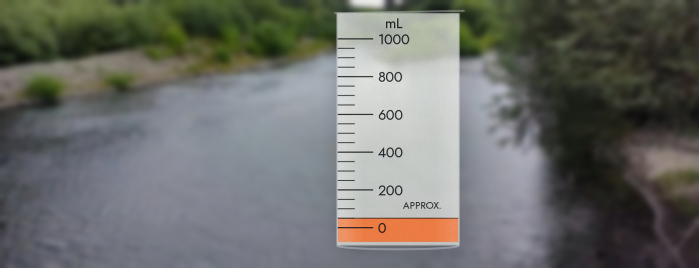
50 mL
